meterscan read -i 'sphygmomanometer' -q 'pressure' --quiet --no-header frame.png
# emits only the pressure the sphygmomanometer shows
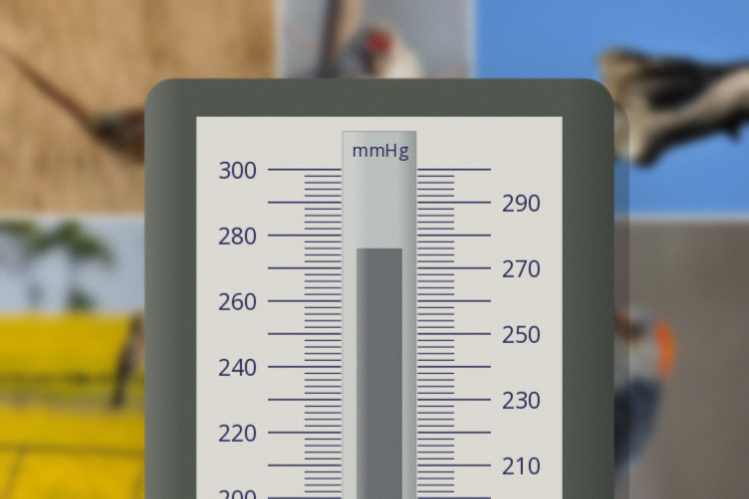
276 mmHg
